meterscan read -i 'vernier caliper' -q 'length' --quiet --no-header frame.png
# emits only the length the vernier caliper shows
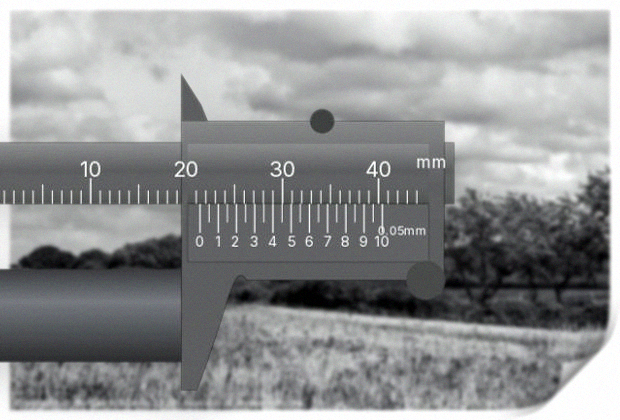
21.4 mm
